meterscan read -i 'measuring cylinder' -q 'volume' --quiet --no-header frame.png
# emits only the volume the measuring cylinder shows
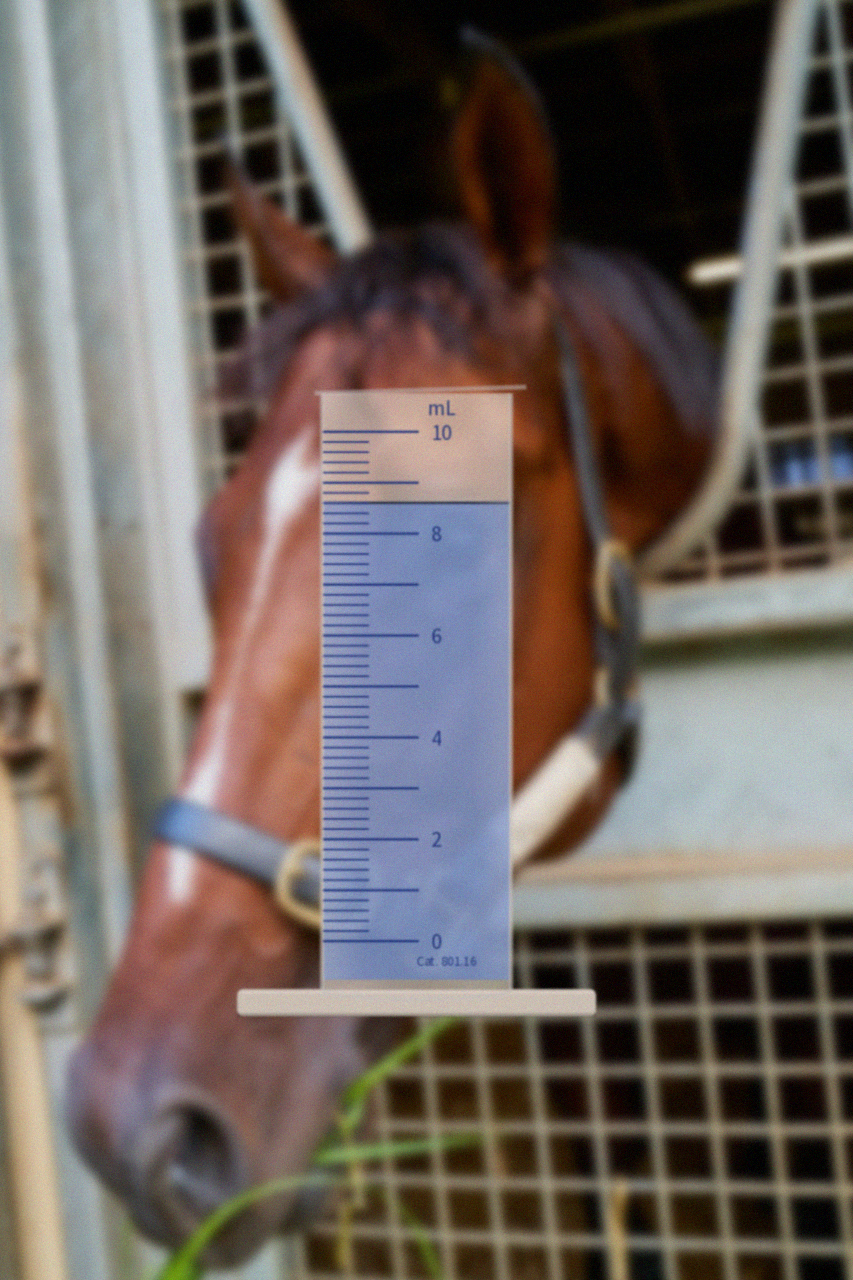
8.6 mL
